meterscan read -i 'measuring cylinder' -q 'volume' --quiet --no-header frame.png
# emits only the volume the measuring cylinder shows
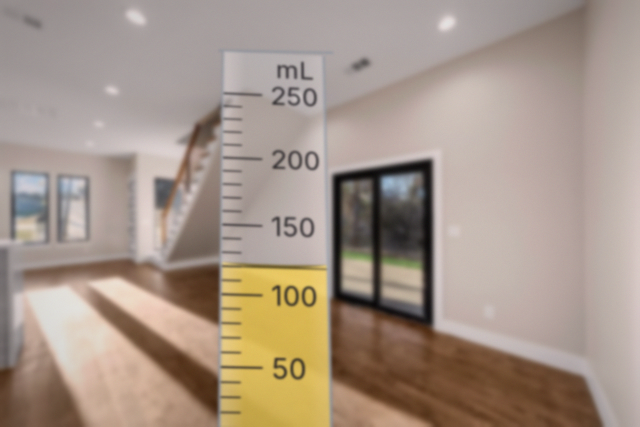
120 mL
